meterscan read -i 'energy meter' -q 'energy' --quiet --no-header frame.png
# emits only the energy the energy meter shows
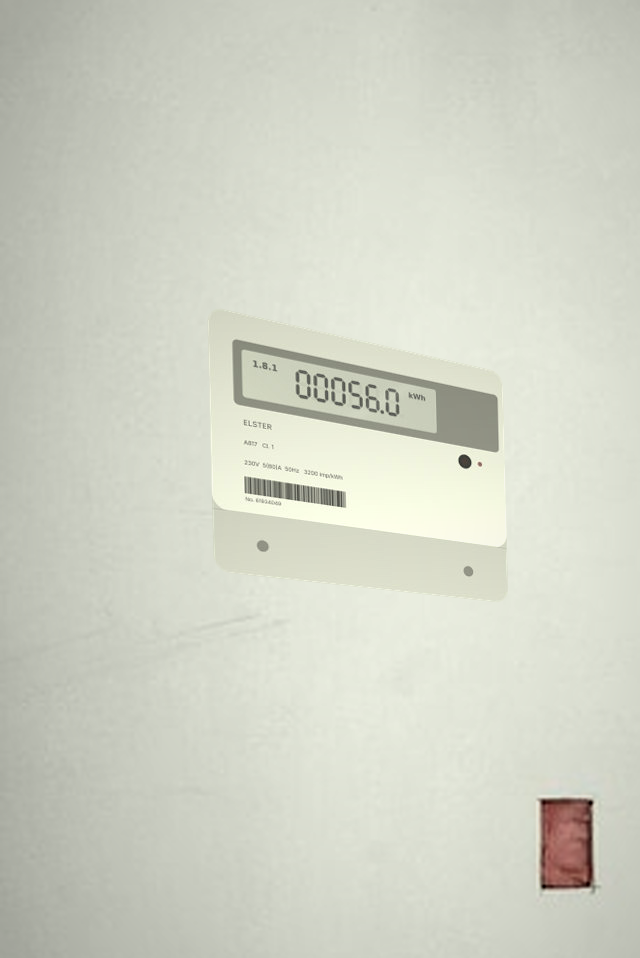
56.0 kWh
